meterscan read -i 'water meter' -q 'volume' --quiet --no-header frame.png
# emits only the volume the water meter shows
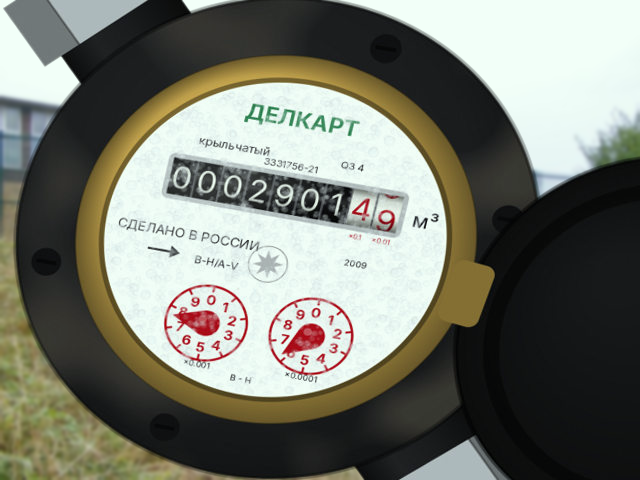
2901.4876 m³
